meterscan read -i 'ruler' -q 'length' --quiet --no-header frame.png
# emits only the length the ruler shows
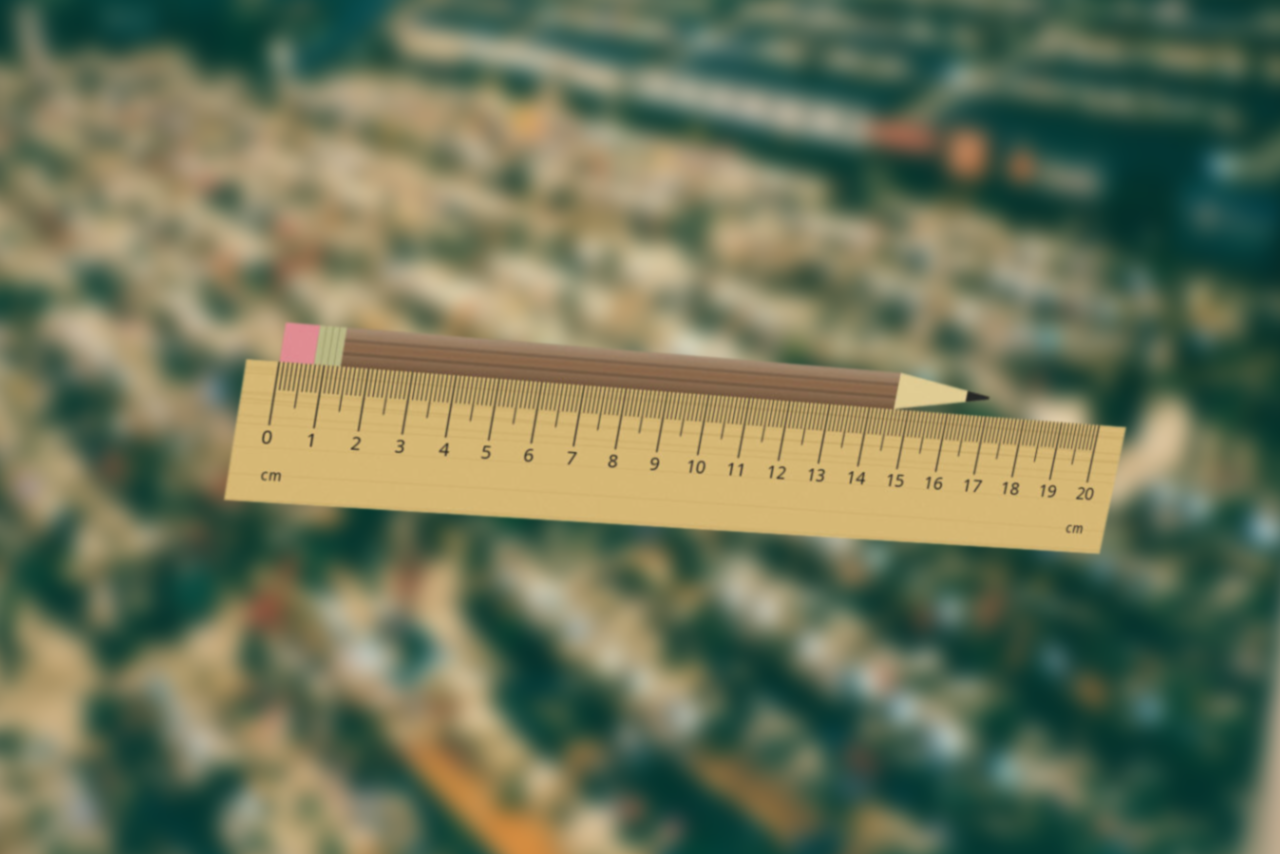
17 cm
